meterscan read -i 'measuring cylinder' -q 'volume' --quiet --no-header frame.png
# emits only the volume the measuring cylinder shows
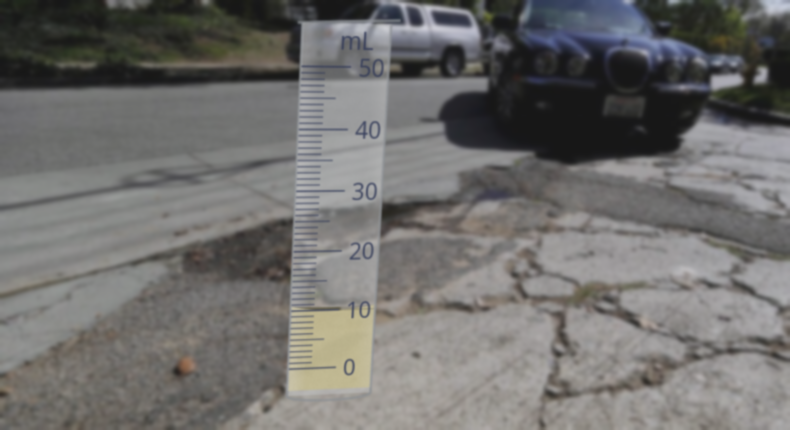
10 mL
